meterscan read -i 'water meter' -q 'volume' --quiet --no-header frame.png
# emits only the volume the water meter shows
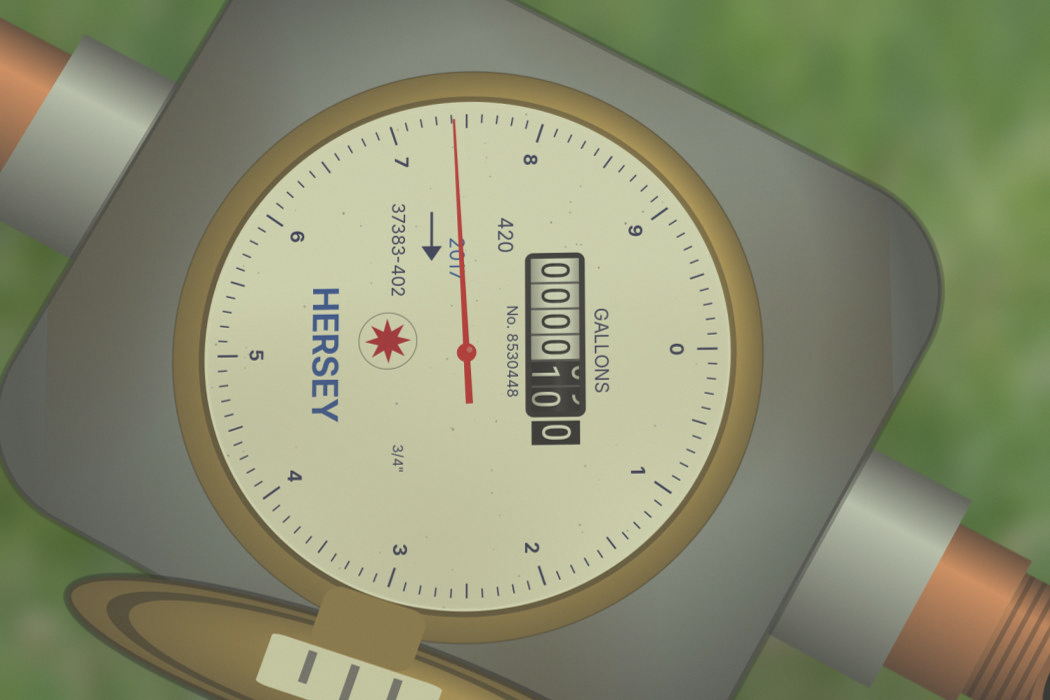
97.4 gal
